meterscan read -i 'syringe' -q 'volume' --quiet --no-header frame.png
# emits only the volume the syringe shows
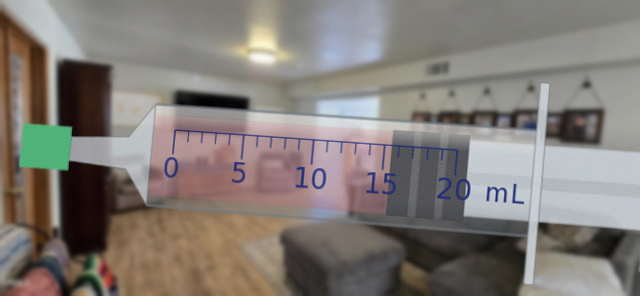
15.5 mL
